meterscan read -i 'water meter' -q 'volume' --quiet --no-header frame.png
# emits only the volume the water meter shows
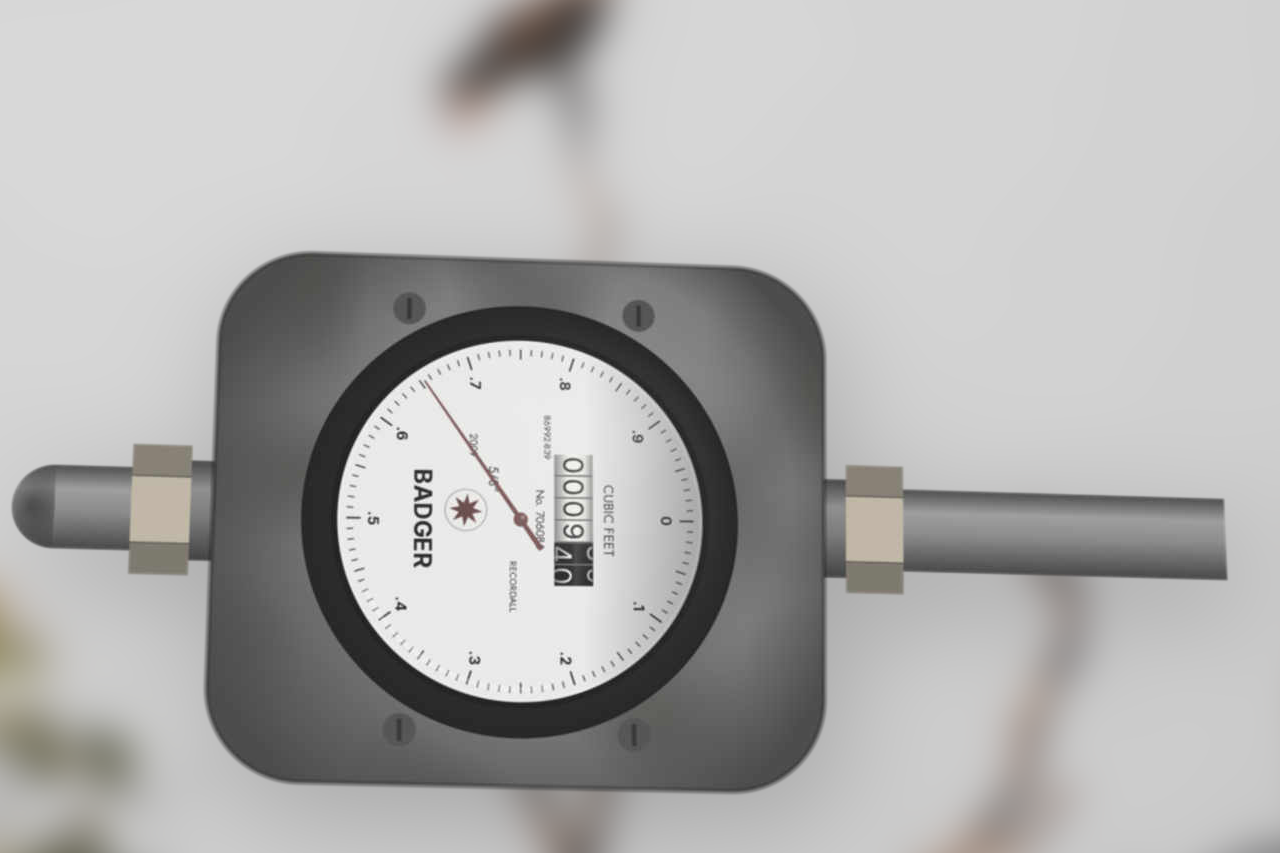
939.65 ft³
